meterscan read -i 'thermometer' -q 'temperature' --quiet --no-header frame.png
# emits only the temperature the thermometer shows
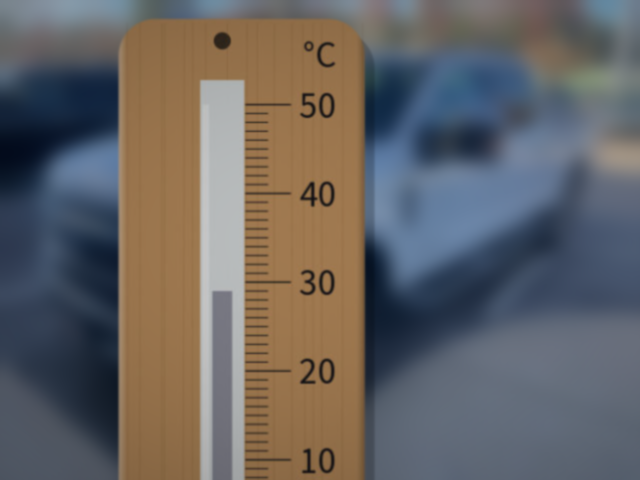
29 °C
